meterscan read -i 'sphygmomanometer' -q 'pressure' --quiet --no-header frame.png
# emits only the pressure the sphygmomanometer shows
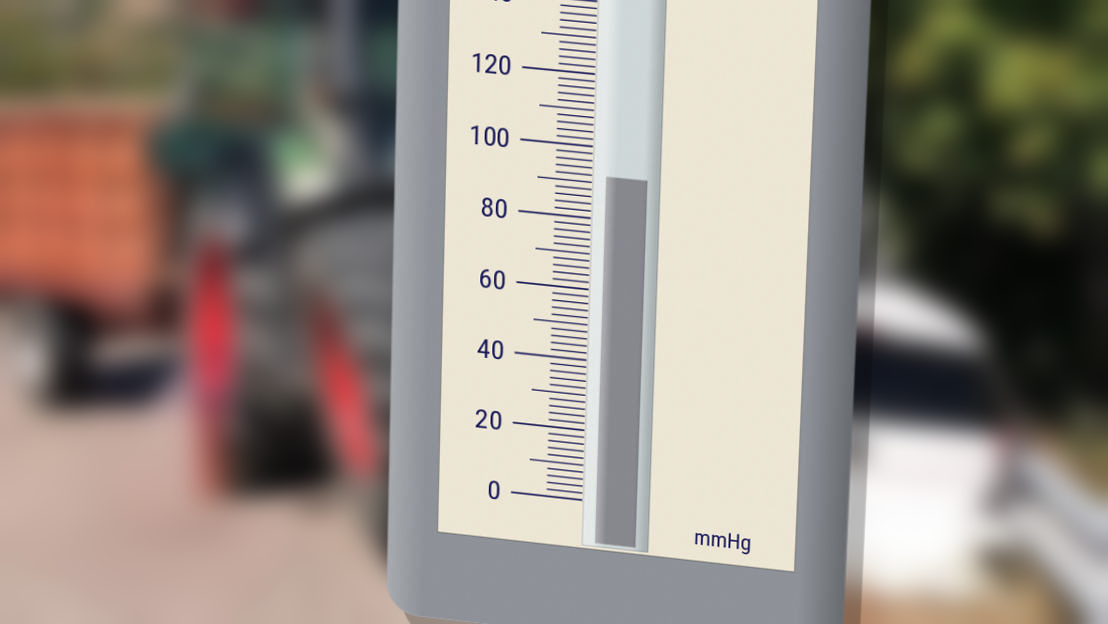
92 mmHg
